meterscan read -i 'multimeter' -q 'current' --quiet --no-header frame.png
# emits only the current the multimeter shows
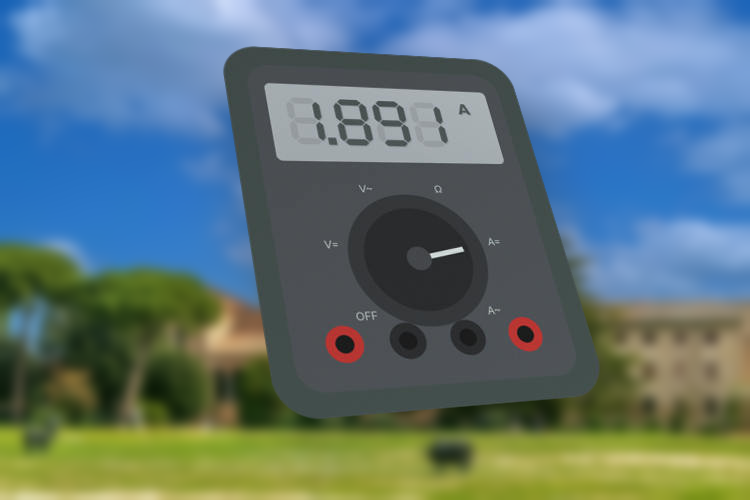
1.891 A
